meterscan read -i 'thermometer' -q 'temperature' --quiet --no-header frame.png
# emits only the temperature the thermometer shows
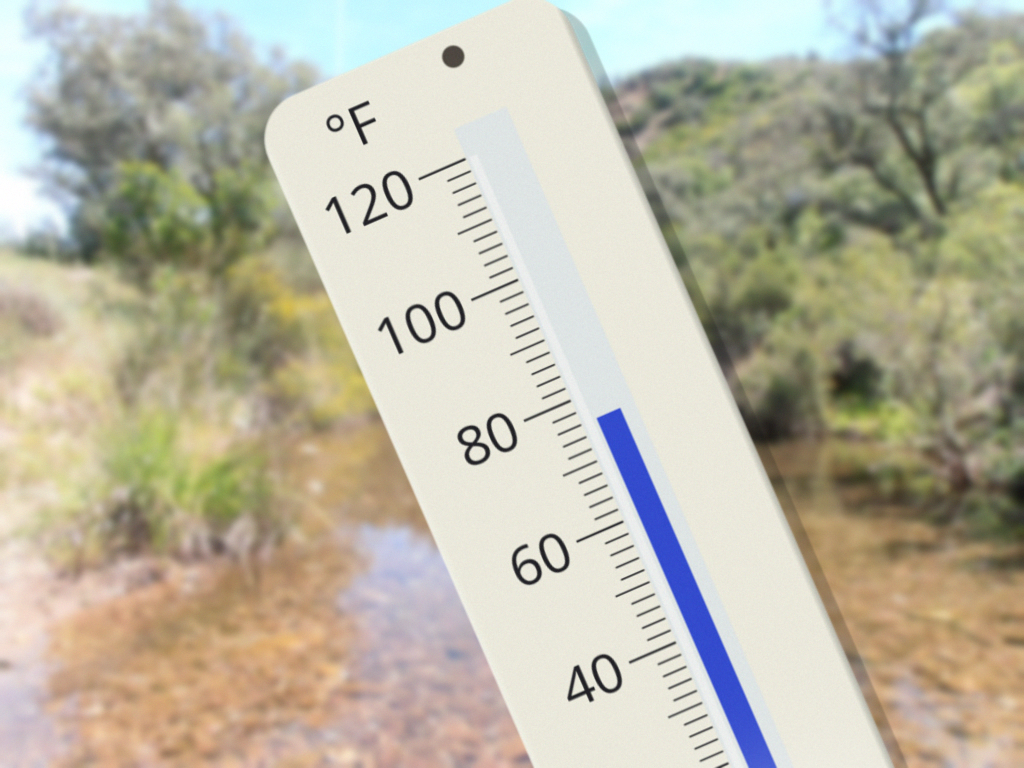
76 °F
